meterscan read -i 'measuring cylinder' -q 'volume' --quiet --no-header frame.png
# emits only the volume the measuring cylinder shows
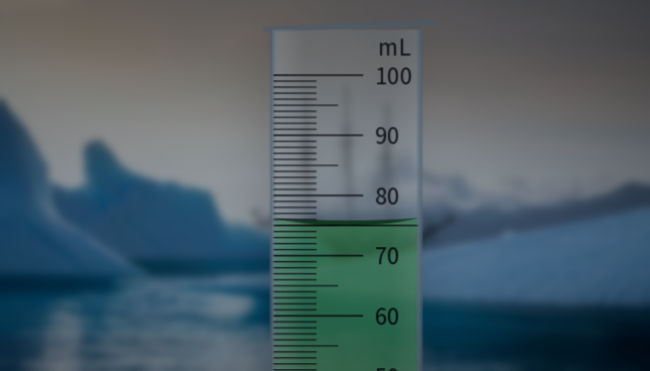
75 mL
